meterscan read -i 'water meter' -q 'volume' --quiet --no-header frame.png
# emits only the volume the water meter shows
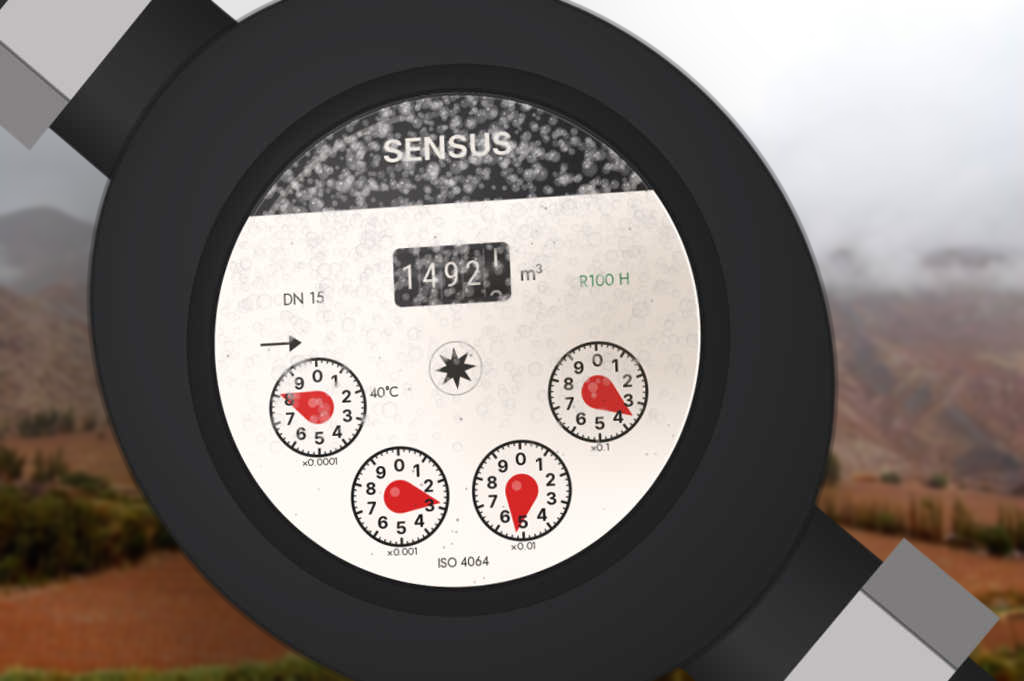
14921.3528 m³
